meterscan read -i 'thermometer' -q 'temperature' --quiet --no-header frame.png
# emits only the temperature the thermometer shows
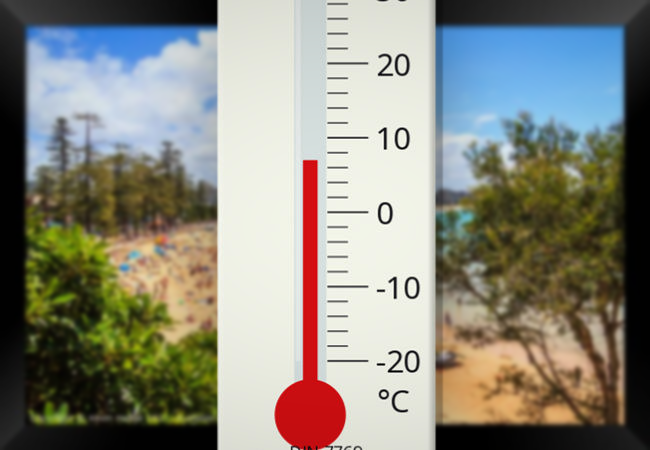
7 °C
